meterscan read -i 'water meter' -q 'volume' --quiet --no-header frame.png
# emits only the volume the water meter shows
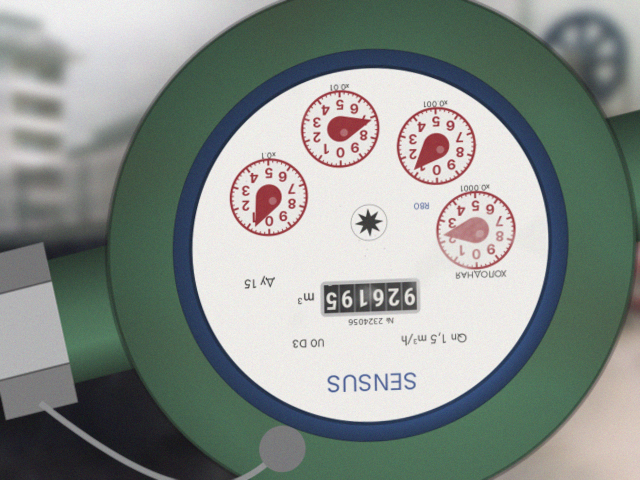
926195.0712 m³
